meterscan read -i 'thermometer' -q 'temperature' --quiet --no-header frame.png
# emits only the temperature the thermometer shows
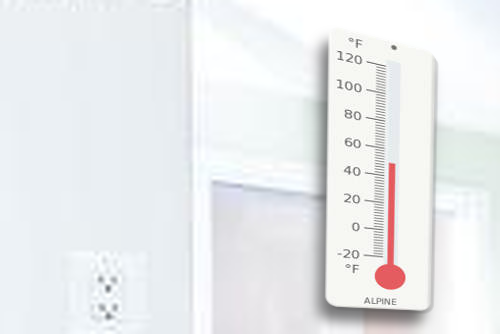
50 °F
